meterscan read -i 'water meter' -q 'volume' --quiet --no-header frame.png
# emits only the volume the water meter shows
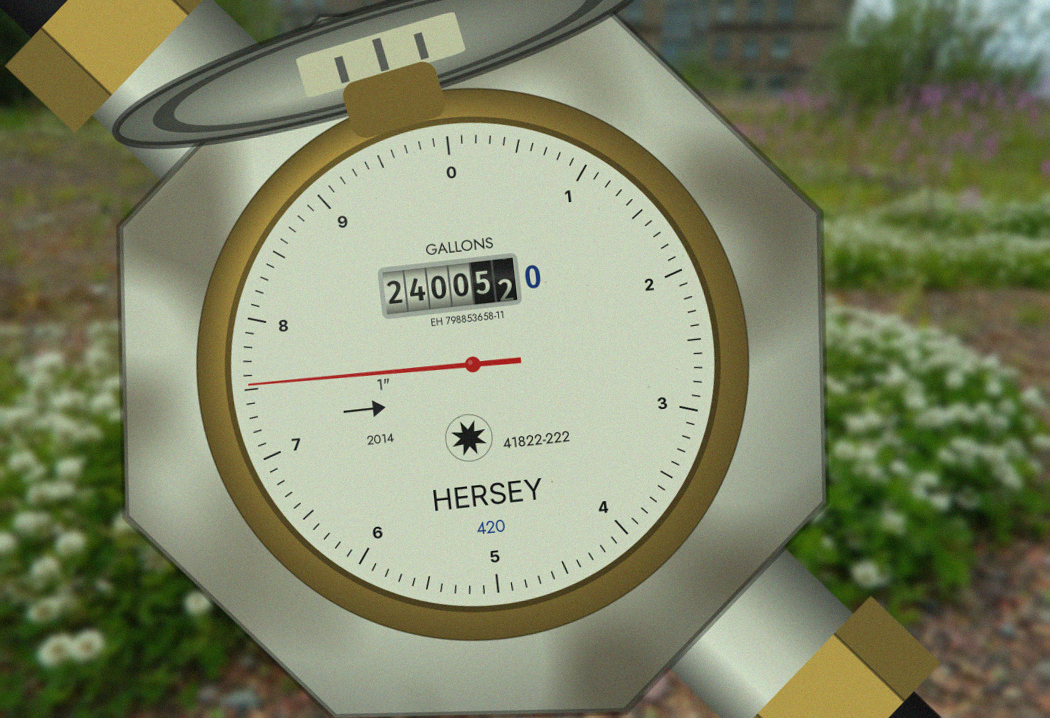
2400517.5 gal
